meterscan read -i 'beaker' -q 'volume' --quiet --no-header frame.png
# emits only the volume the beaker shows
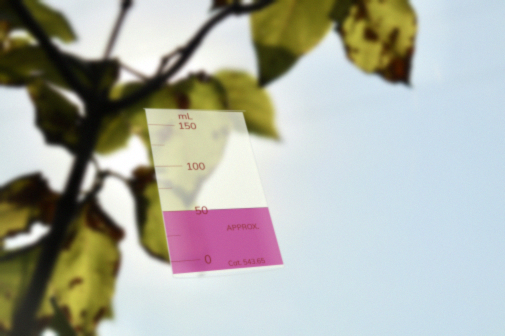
50 mL
